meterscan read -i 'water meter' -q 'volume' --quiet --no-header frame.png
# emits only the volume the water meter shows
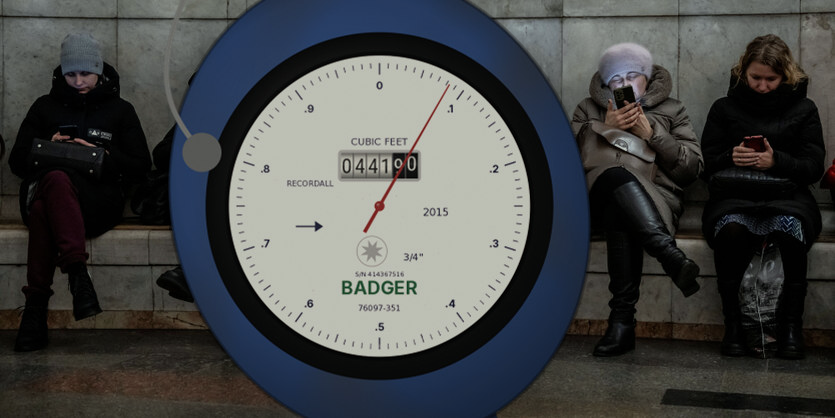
44190.08 ft³
